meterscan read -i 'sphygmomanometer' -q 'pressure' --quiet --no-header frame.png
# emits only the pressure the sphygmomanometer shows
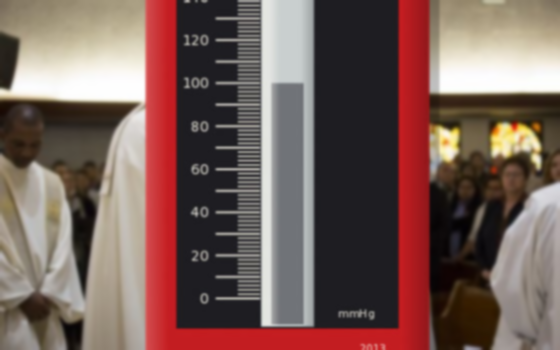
100 mmHg
